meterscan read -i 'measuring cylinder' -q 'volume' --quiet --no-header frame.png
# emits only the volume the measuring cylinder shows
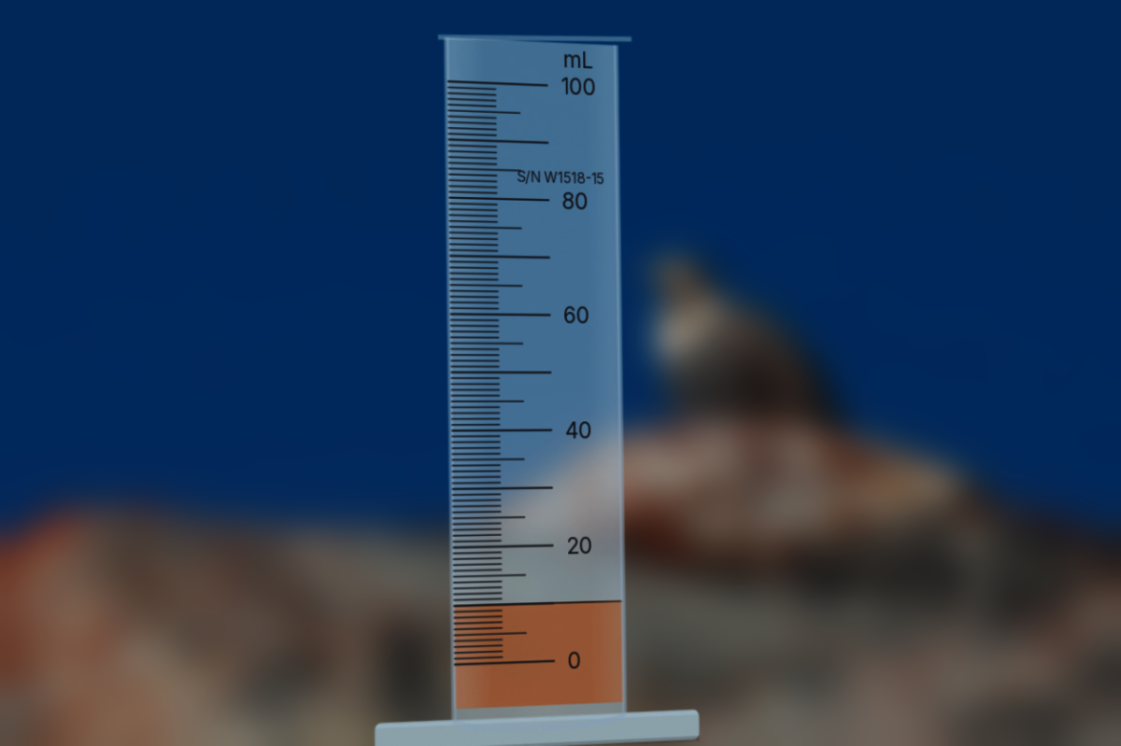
10 mL
